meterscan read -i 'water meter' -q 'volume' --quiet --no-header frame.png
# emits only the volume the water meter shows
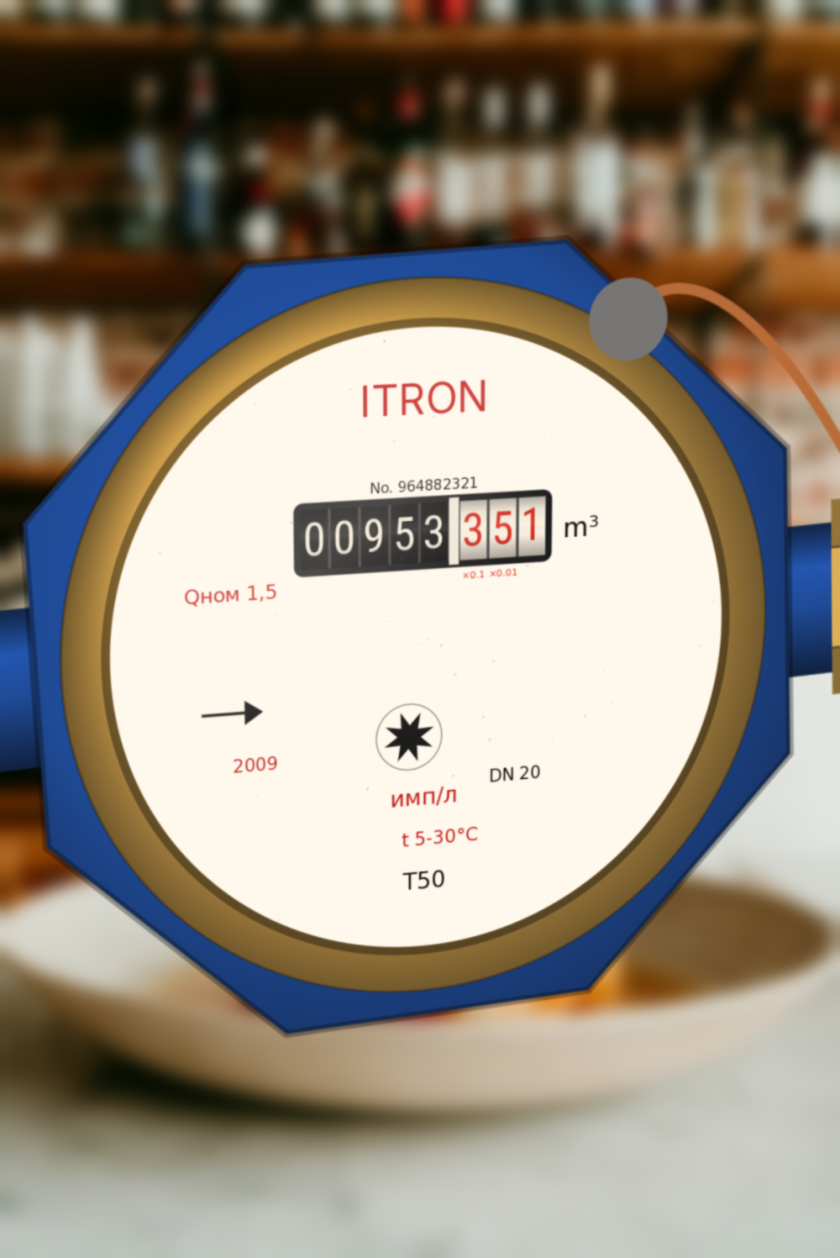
953.351 m³
